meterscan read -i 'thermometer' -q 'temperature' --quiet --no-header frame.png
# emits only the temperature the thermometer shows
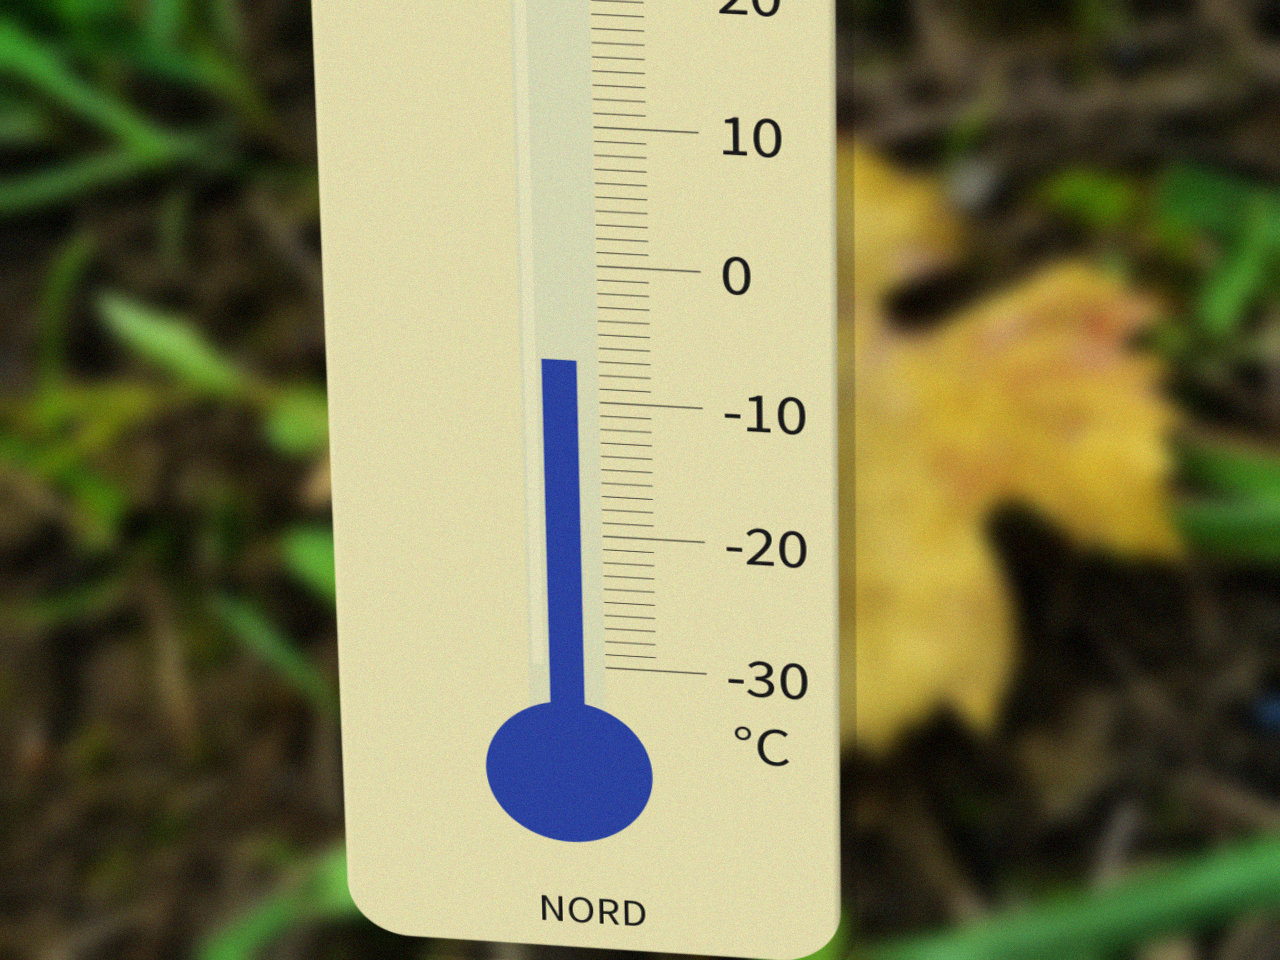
-7 °C
